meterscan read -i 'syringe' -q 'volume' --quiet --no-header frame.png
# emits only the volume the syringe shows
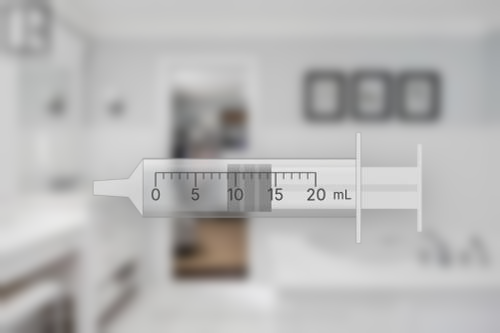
9 mL
